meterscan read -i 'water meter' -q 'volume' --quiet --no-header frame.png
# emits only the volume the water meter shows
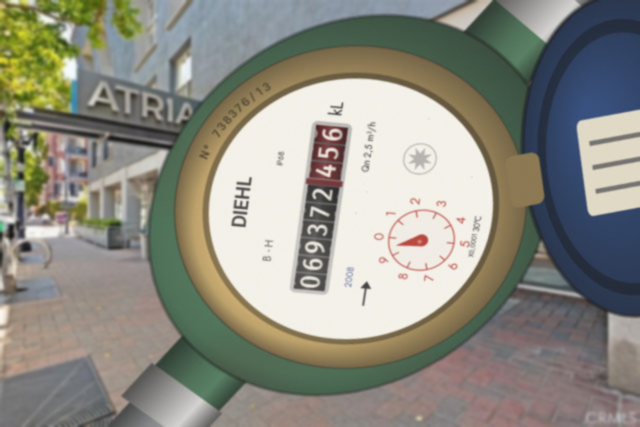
69372.4559 kL
